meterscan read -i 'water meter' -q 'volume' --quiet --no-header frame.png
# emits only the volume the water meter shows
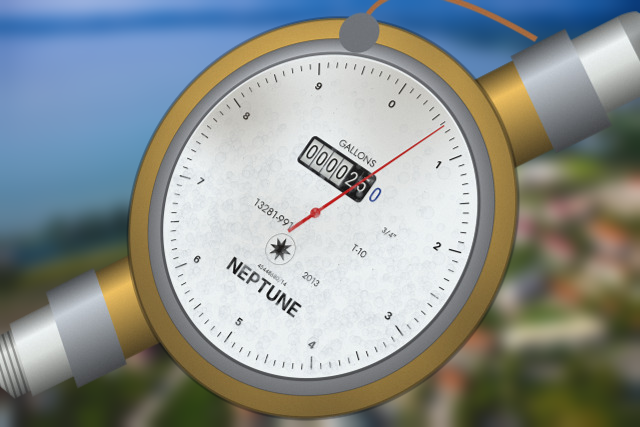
250.6 gal
